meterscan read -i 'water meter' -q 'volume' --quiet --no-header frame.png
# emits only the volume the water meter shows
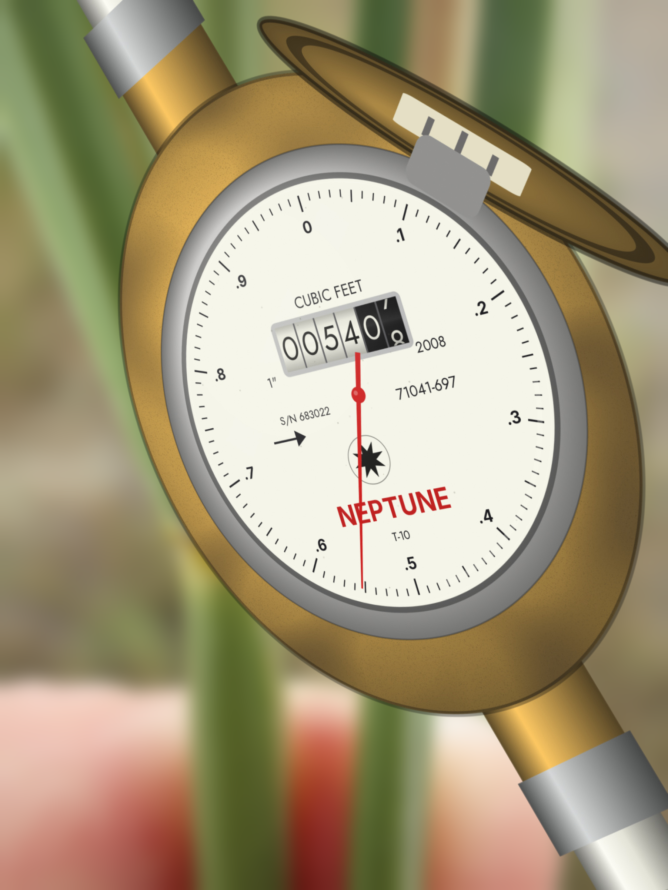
5407.55 ft³
